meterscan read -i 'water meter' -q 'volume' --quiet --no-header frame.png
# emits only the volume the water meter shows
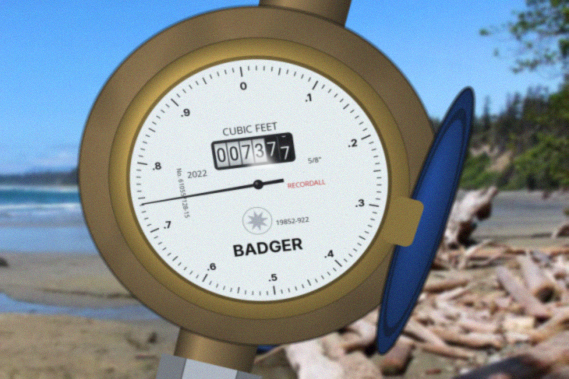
7376.74 ft³
